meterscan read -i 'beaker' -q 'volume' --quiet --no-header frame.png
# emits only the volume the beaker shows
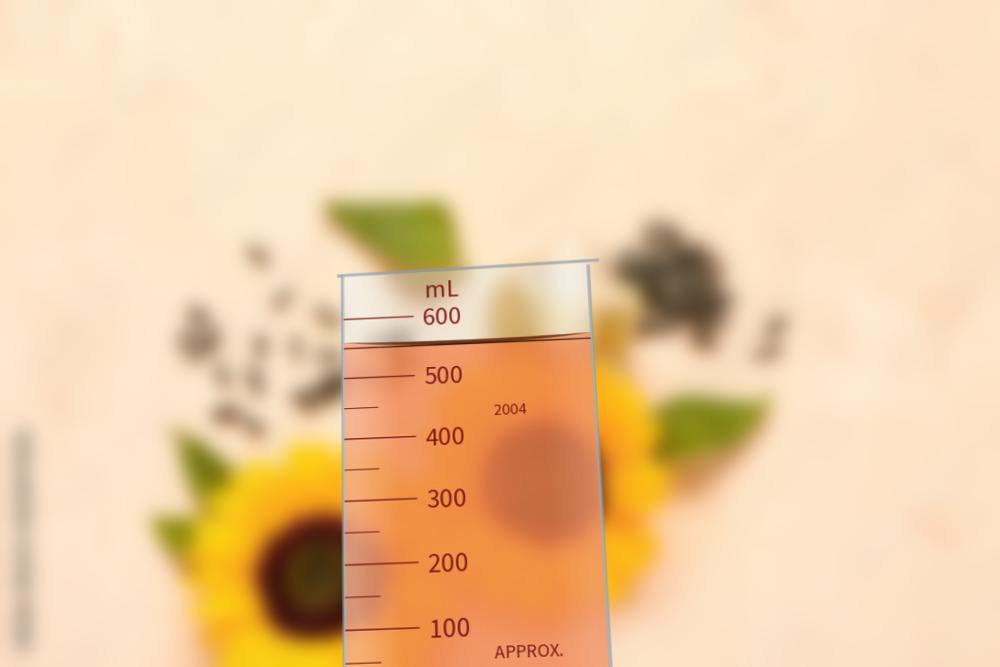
550 mL
